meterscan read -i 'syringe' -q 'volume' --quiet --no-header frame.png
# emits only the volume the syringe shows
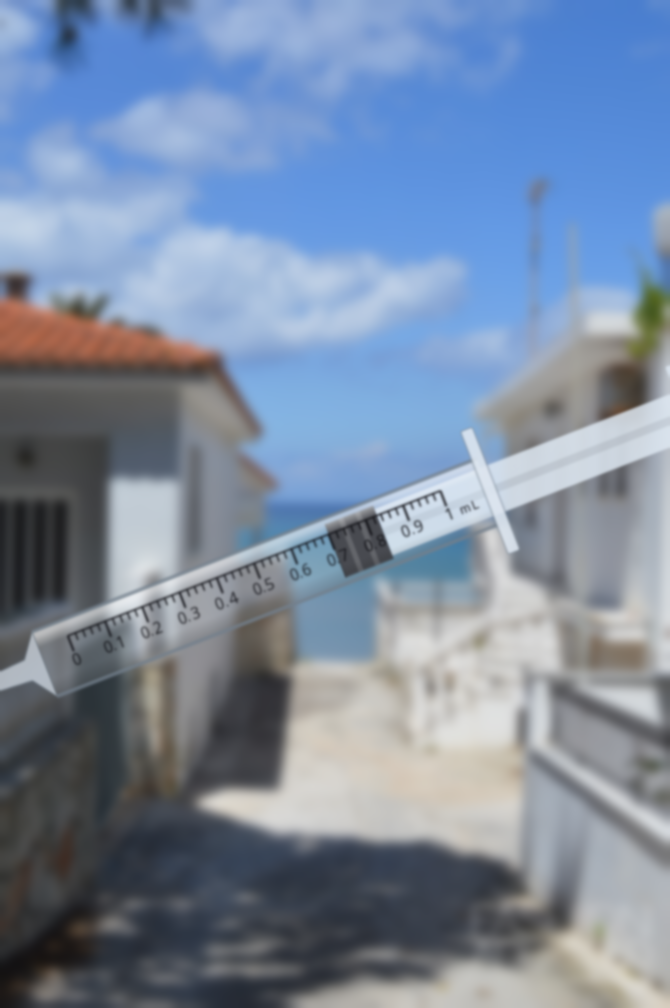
0.7 mL
